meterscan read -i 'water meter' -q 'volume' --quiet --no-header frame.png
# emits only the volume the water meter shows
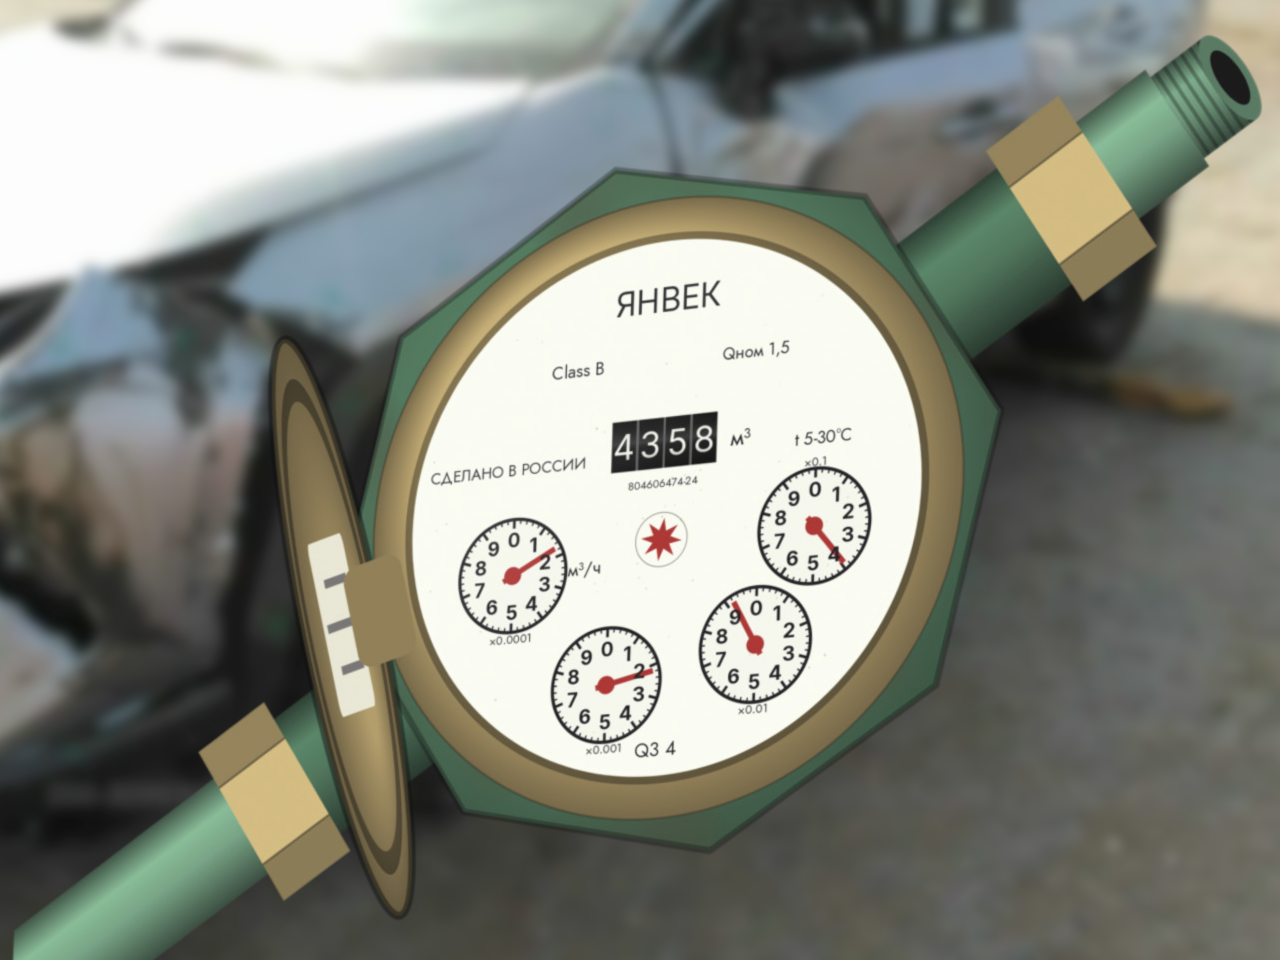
4358.3921 m³
